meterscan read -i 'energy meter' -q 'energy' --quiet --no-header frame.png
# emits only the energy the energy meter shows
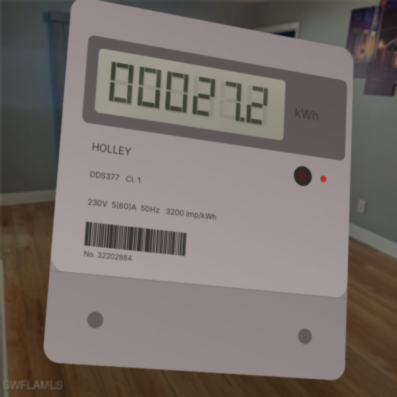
27.2 kWh
